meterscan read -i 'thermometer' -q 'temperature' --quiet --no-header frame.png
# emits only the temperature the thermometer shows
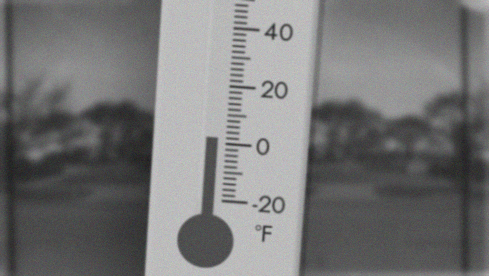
2 °F
